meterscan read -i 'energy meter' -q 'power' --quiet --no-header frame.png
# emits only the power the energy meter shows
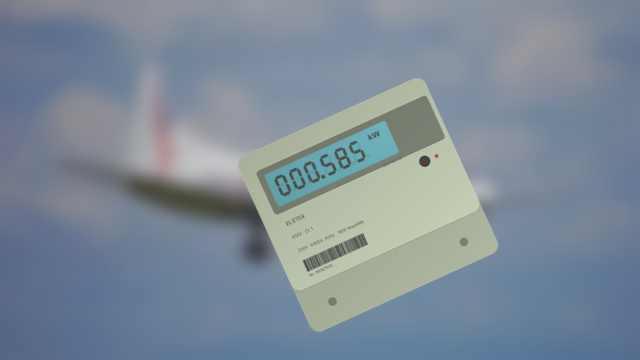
0.585 kW
